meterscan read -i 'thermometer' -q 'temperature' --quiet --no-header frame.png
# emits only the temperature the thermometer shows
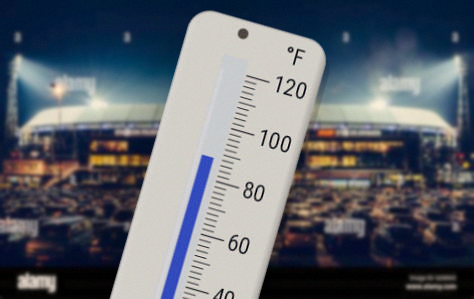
88 °F
